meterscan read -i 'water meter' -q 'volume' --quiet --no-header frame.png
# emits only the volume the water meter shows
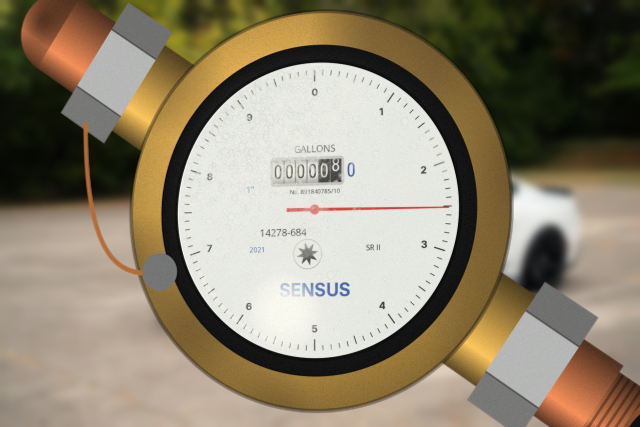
82.5 gal
